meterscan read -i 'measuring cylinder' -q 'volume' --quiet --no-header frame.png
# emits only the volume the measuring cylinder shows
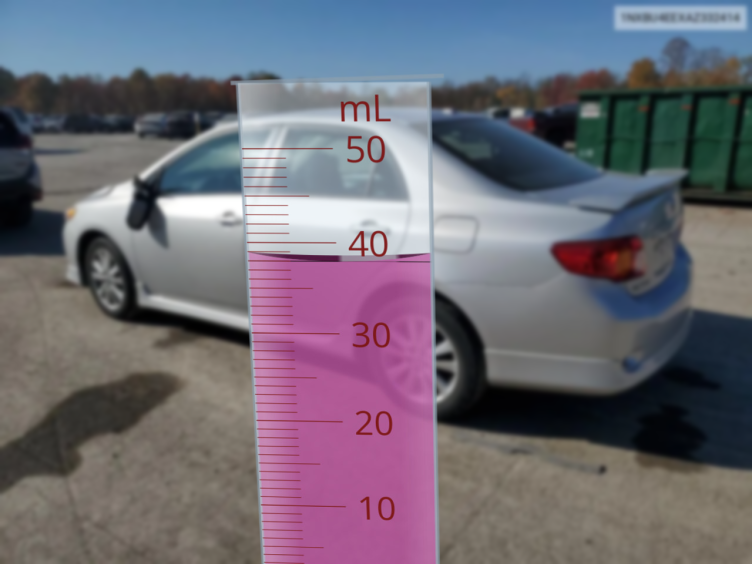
38 mL
